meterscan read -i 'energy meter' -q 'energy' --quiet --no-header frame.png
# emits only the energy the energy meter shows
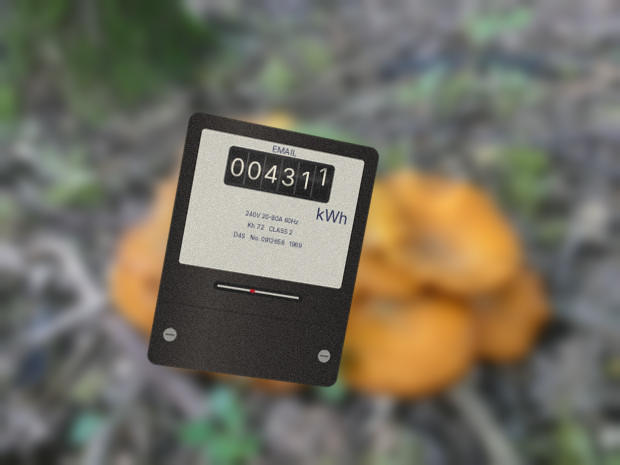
4311 kWh
